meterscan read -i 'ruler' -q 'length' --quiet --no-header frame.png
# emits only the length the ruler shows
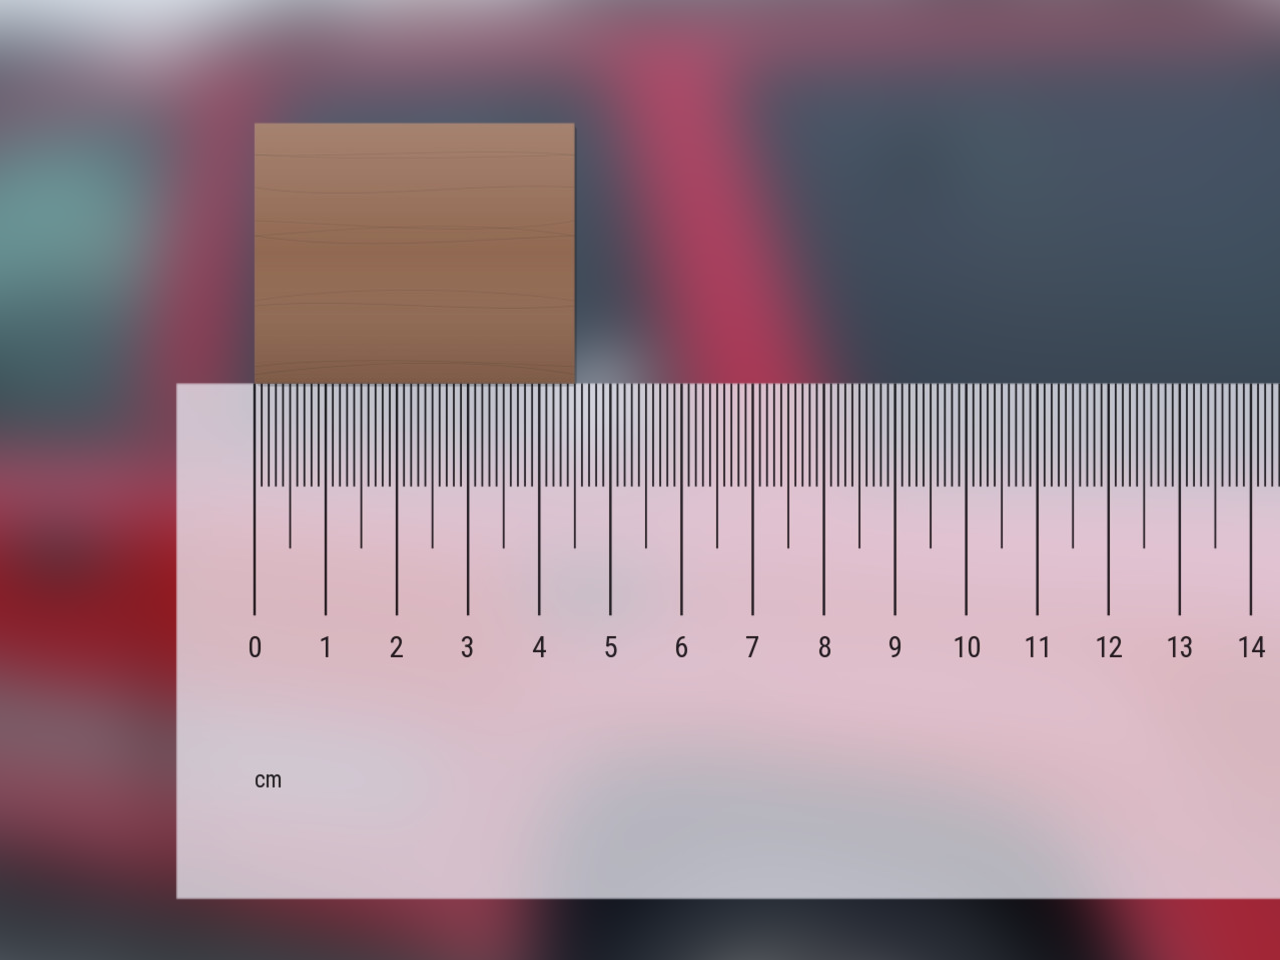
4.5 cm
